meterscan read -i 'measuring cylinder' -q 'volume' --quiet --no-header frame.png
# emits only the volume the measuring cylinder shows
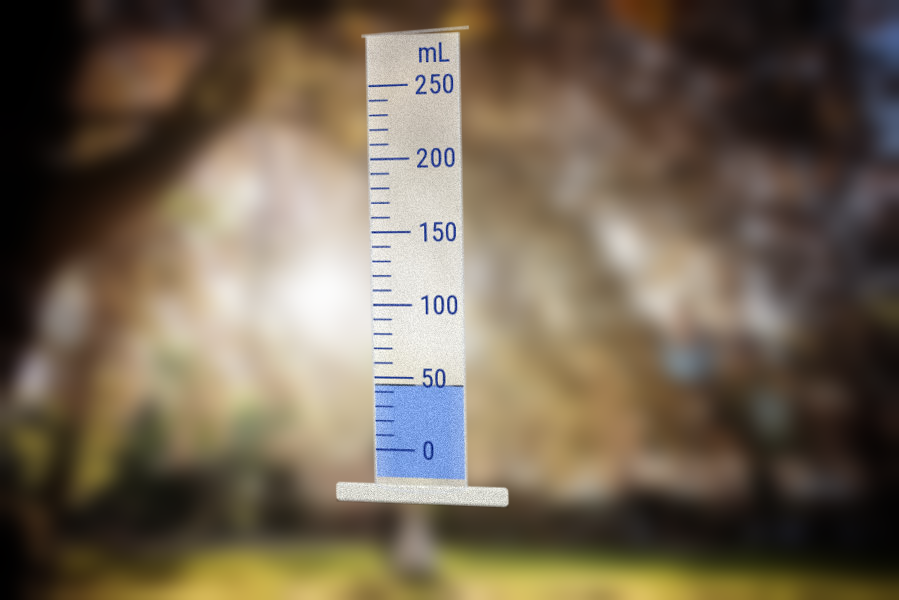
45 mL
